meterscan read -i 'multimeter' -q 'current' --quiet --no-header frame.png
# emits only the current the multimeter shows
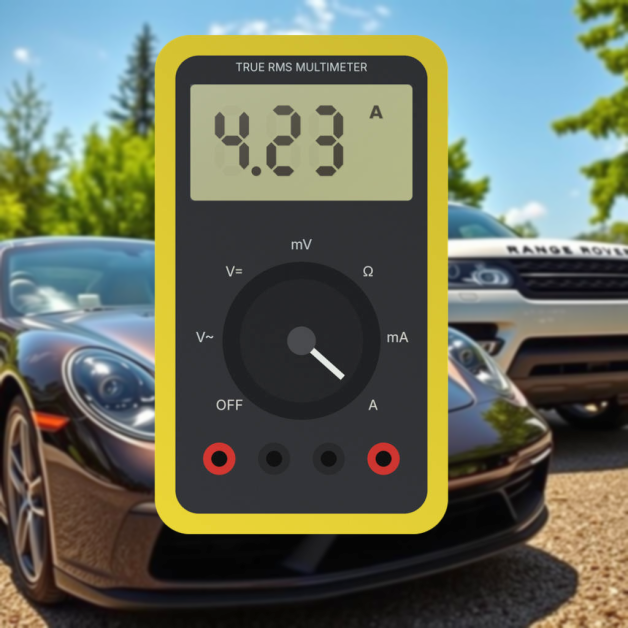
4.23 A
